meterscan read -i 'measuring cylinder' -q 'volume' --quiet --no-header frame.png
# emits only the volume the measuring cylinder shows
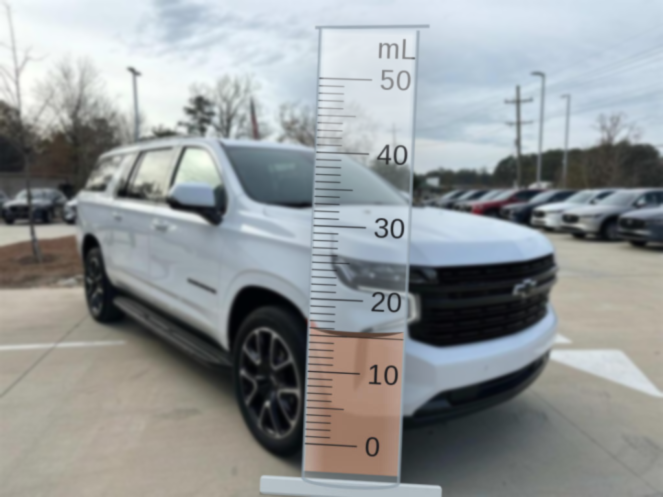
15 mL
